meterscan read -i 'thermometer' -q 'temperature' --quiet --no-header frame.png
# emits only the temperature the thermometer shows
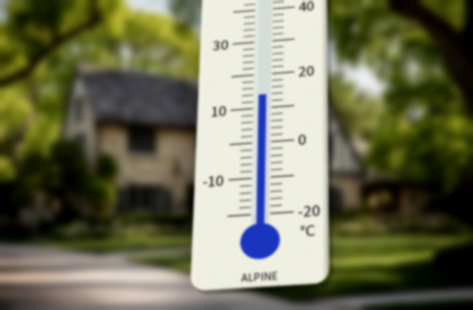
14 °C
